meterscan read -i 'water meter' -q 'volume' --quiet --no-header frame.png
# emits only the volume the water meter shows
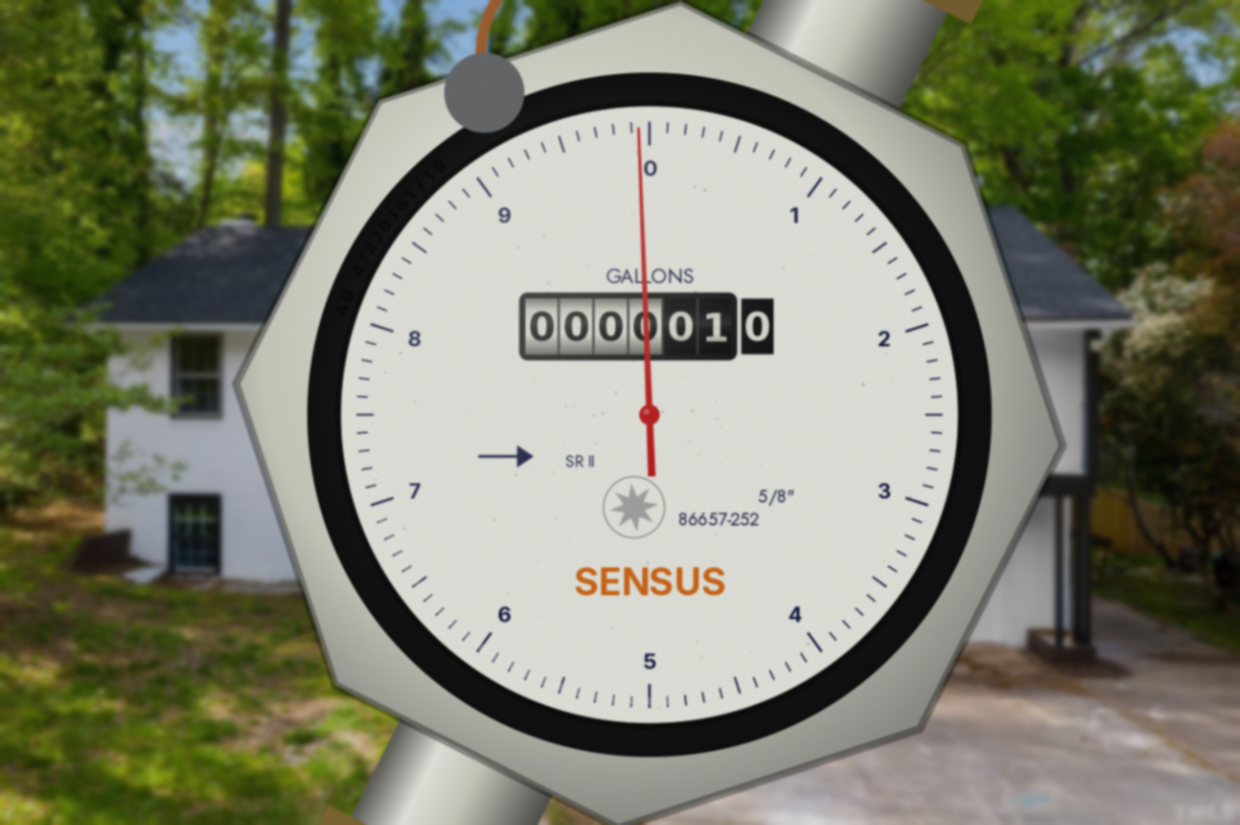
9.9 gal
